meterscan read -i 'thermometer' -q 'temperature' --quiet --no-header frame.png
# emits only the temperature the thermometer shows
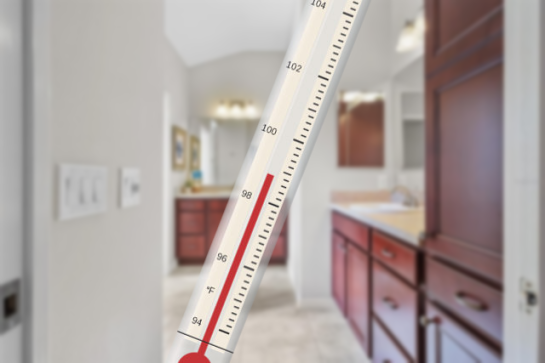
98.8 °F
